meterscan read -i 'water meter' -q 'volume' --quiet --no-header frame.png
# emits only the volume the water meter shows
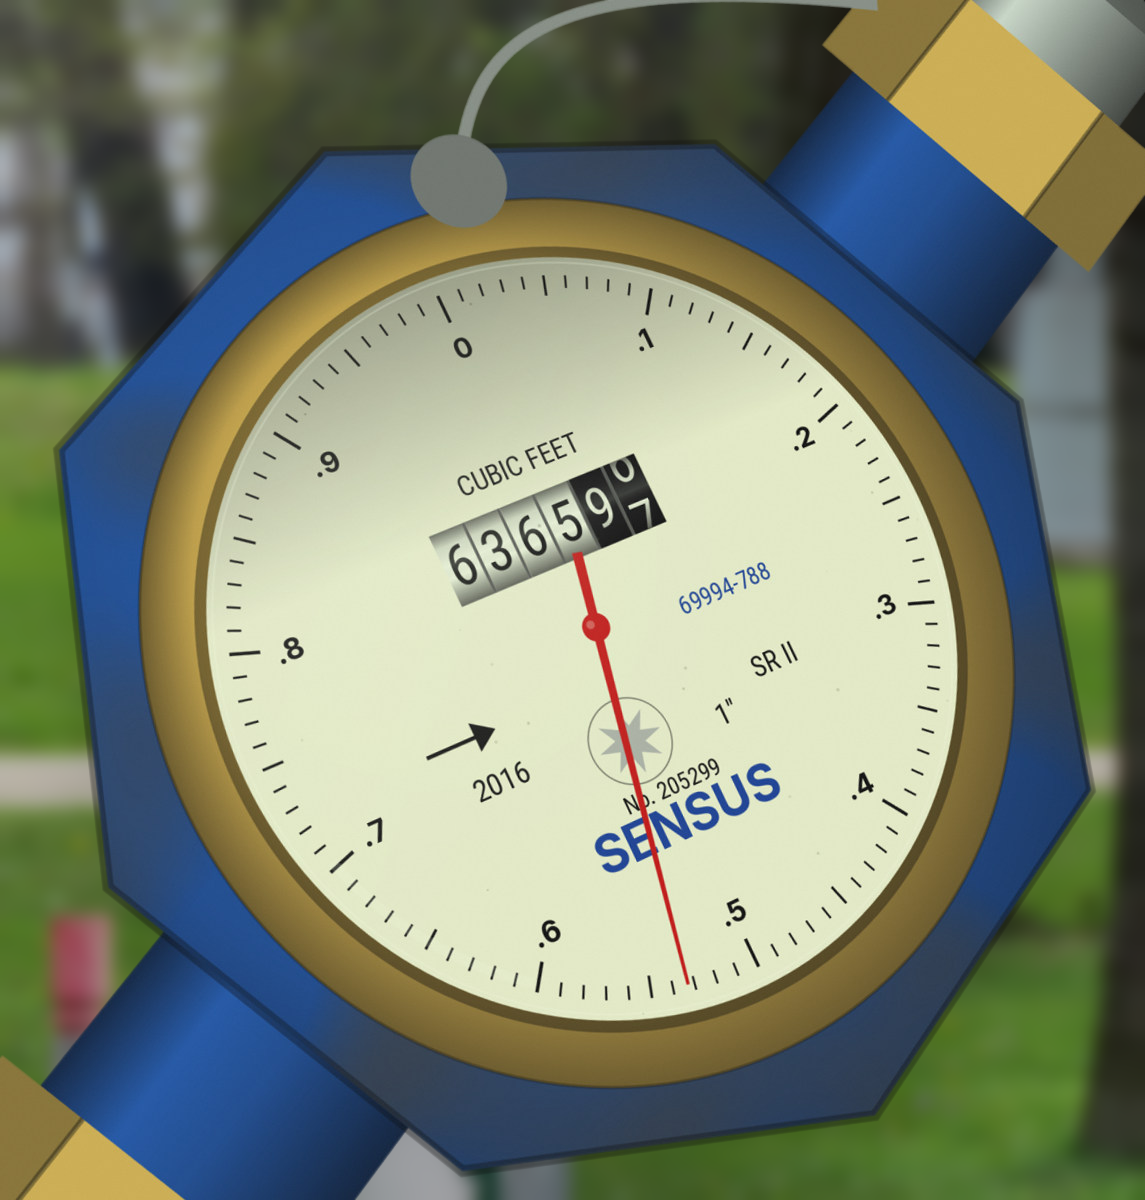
636596.53 ft³
